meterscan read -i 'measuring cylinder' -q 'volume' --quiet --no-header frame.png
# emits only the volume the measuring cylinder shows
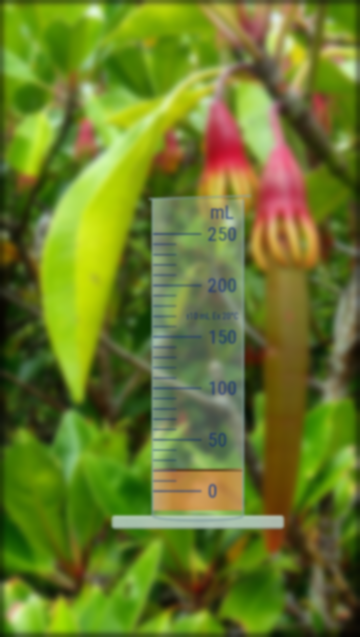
20 mL
